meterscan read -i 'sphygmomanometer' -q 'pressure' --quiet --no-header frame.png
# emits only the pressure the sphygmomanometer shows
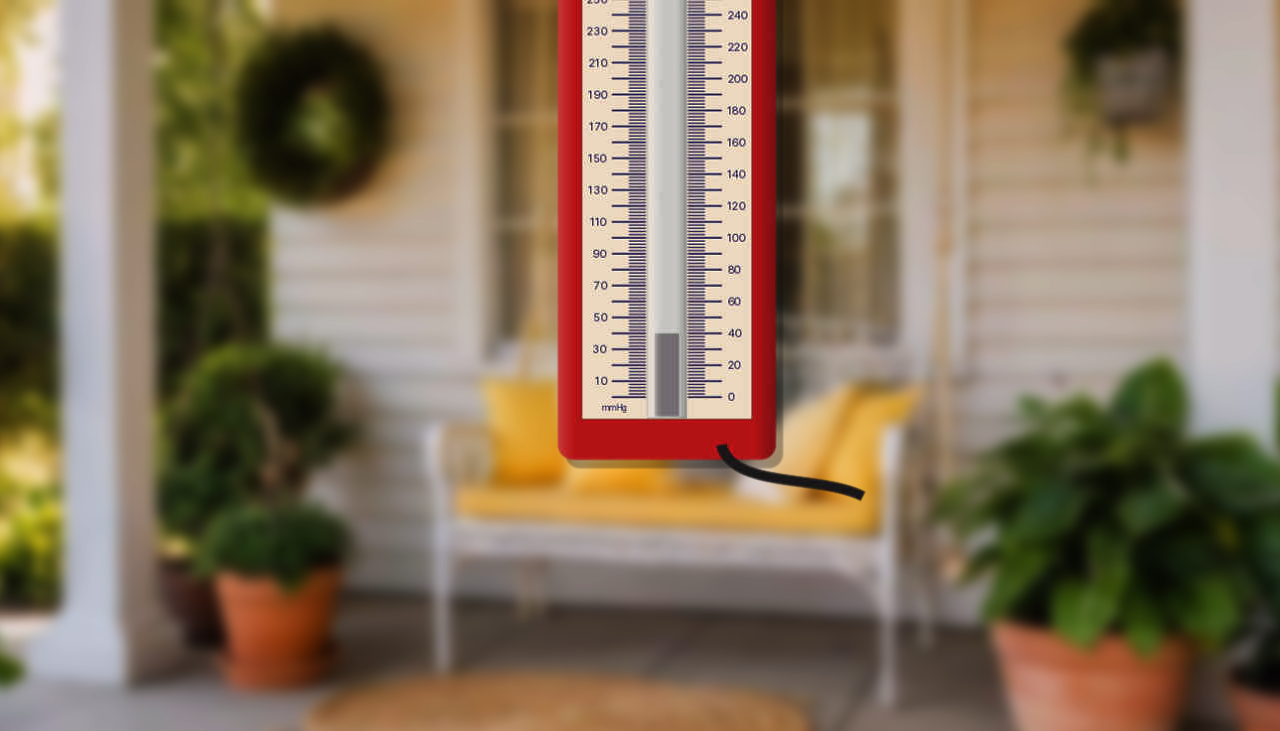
40 mmHg
